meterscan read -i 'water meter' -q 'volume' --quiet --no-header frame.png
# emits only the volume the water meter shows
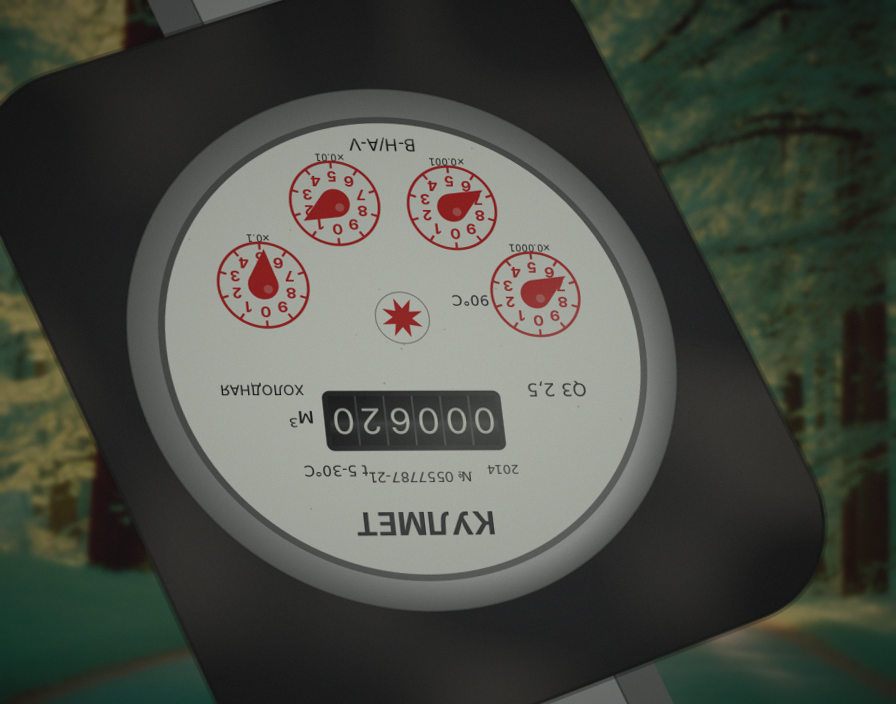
620.5166 m³
